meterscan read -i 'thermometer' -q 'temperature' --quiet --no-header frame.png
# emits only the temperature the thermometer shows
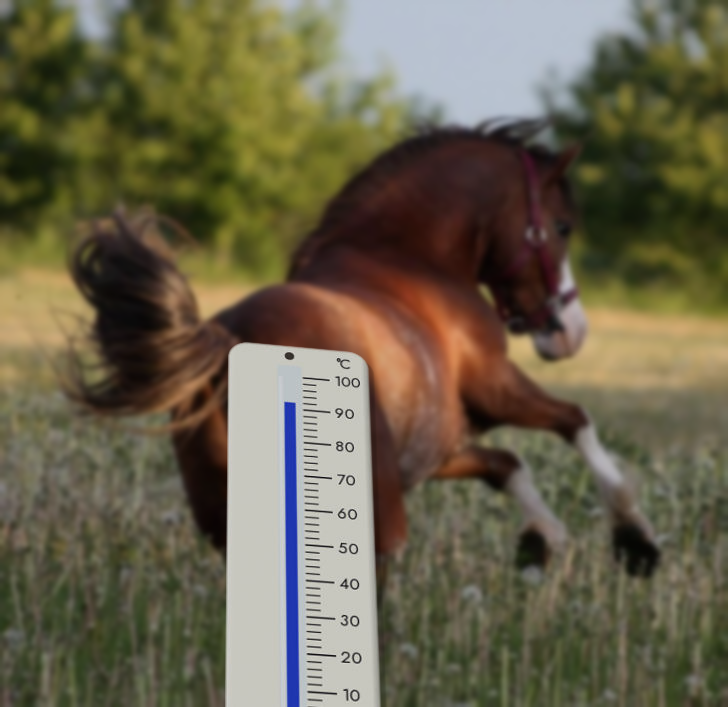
92 °C
